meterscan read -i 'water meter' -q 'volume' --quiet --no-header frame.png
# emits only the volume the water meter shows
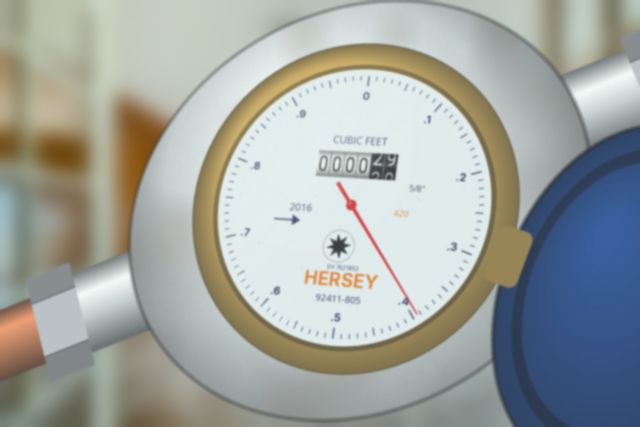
29.39 ft³
